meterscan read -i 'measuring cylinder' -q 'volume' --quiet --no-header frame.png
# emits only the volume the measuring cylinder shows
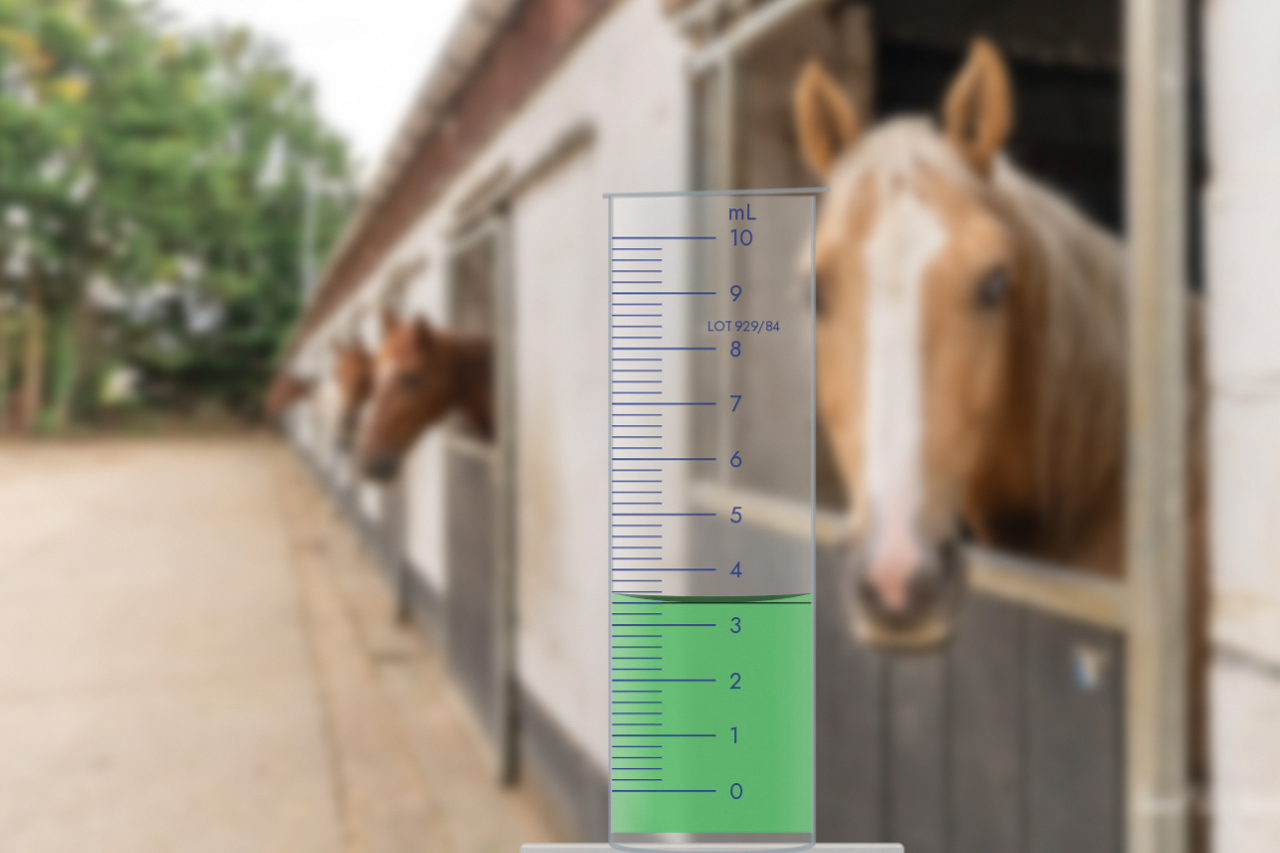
3.4 mL
